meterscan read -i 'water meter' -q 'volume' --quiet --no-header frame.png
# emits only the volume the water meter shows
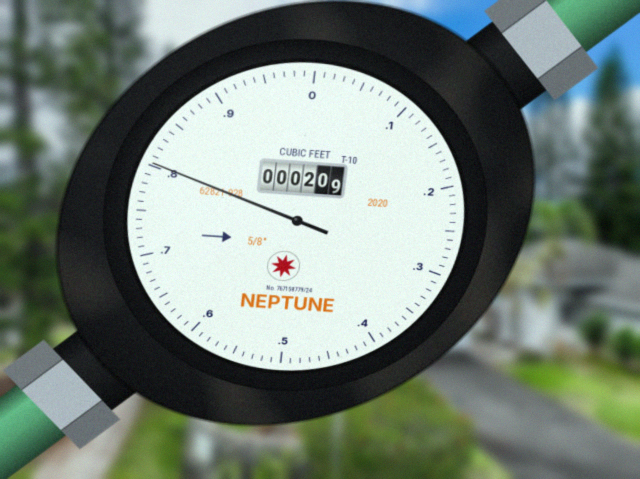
208.80 ft³
